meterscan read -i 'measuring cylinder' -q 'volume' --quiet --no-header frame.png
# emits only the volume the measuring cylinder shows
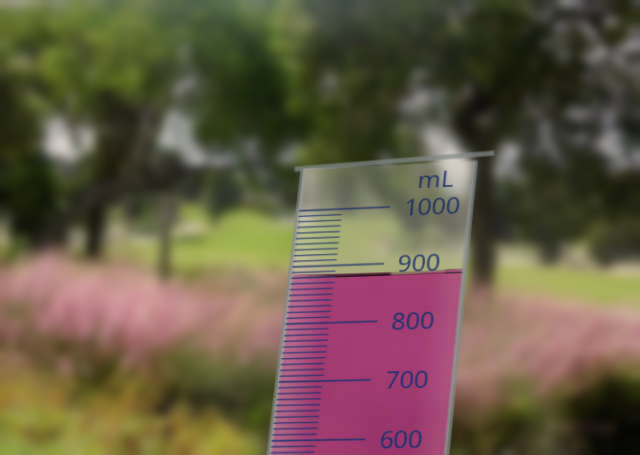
880 mL
